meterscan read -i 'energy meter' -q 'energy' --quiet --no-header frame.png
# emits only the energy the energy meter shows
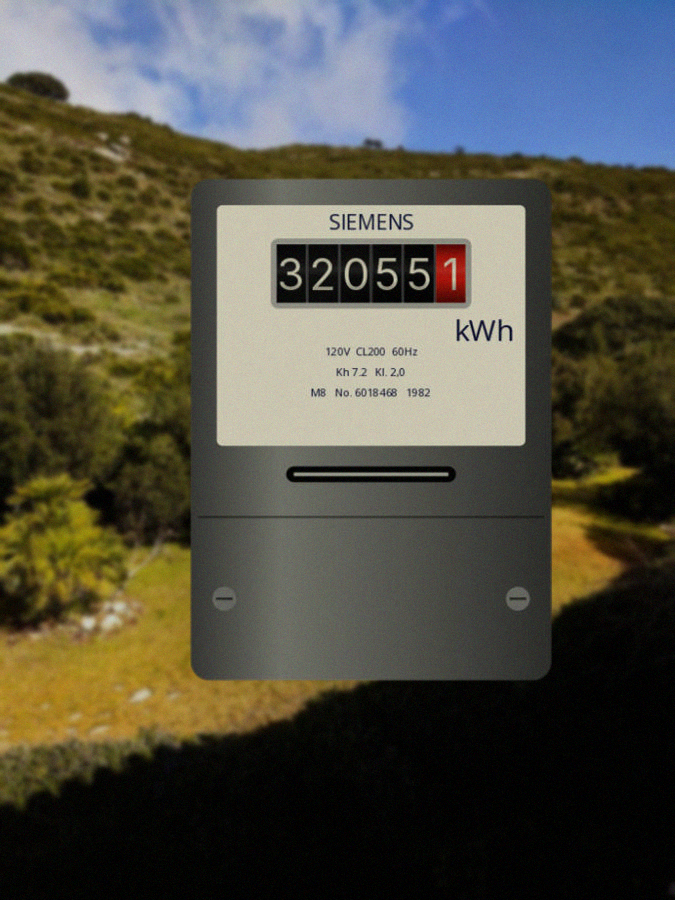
32055.1 kWh
